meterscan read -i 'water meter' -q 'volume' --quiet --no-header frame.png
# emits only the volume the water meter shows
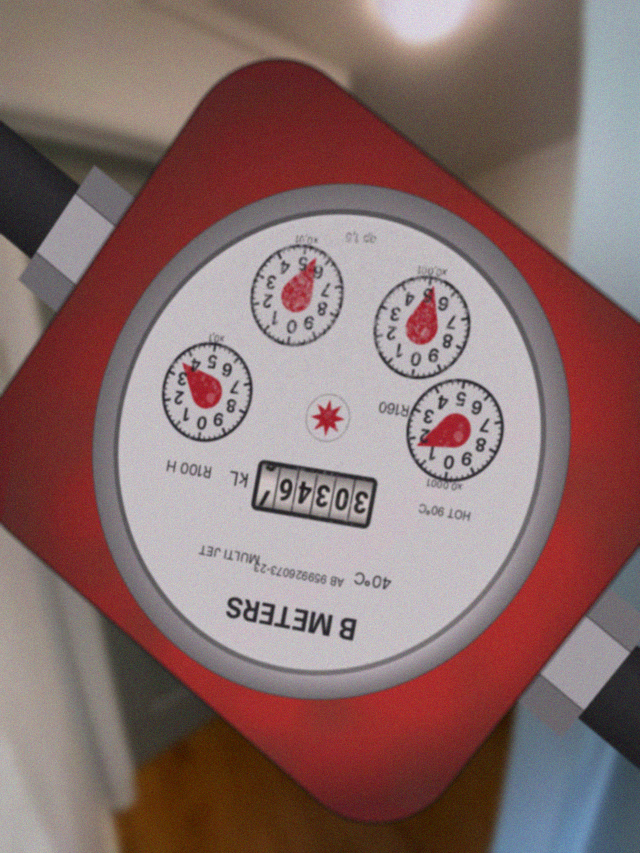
303467.3551 kL
